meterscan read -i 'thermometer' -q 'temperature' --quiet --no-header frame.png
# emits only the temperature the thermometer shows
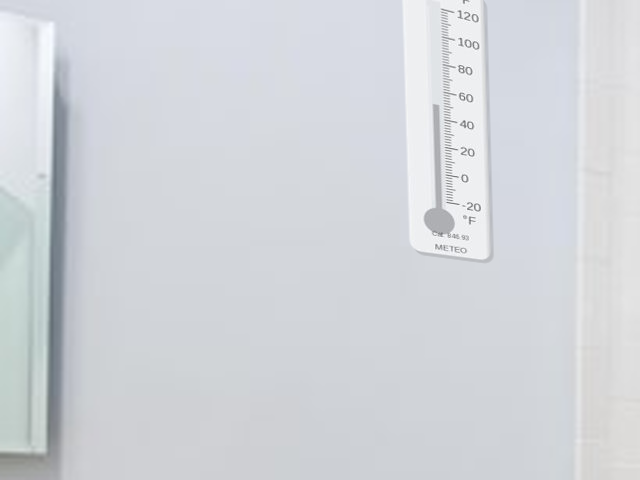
50 °F
